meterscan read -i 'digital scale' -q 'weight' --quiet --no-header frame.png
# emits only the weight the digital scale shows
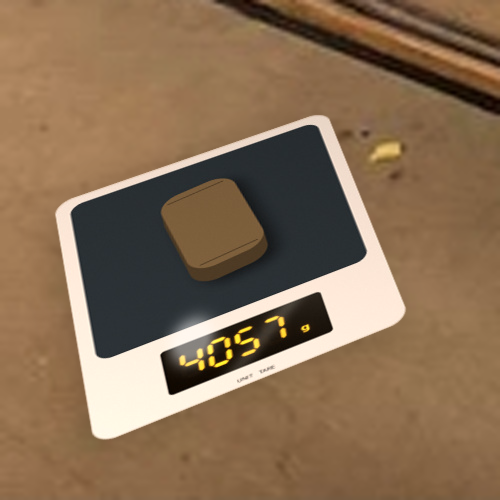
4057 g
